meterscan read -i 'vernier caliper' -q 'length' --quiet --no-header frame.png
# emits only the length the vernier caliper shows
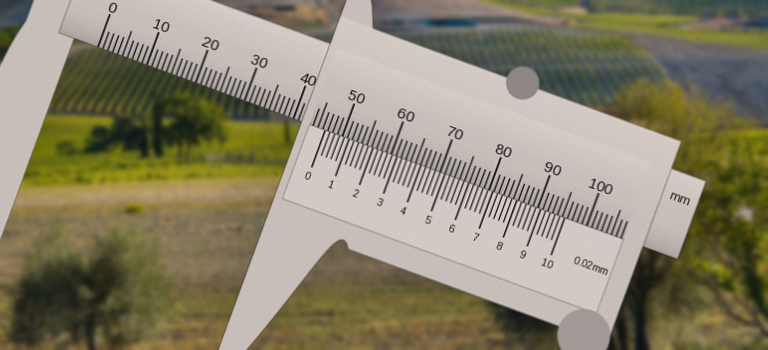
46.5 mm
